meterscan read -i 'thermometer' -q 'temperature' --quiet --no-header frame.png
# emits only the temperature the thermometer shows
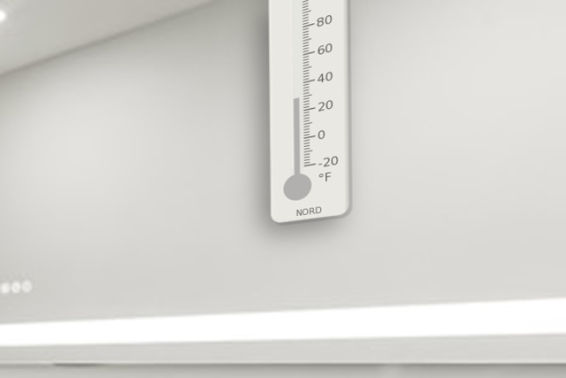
30 °F
